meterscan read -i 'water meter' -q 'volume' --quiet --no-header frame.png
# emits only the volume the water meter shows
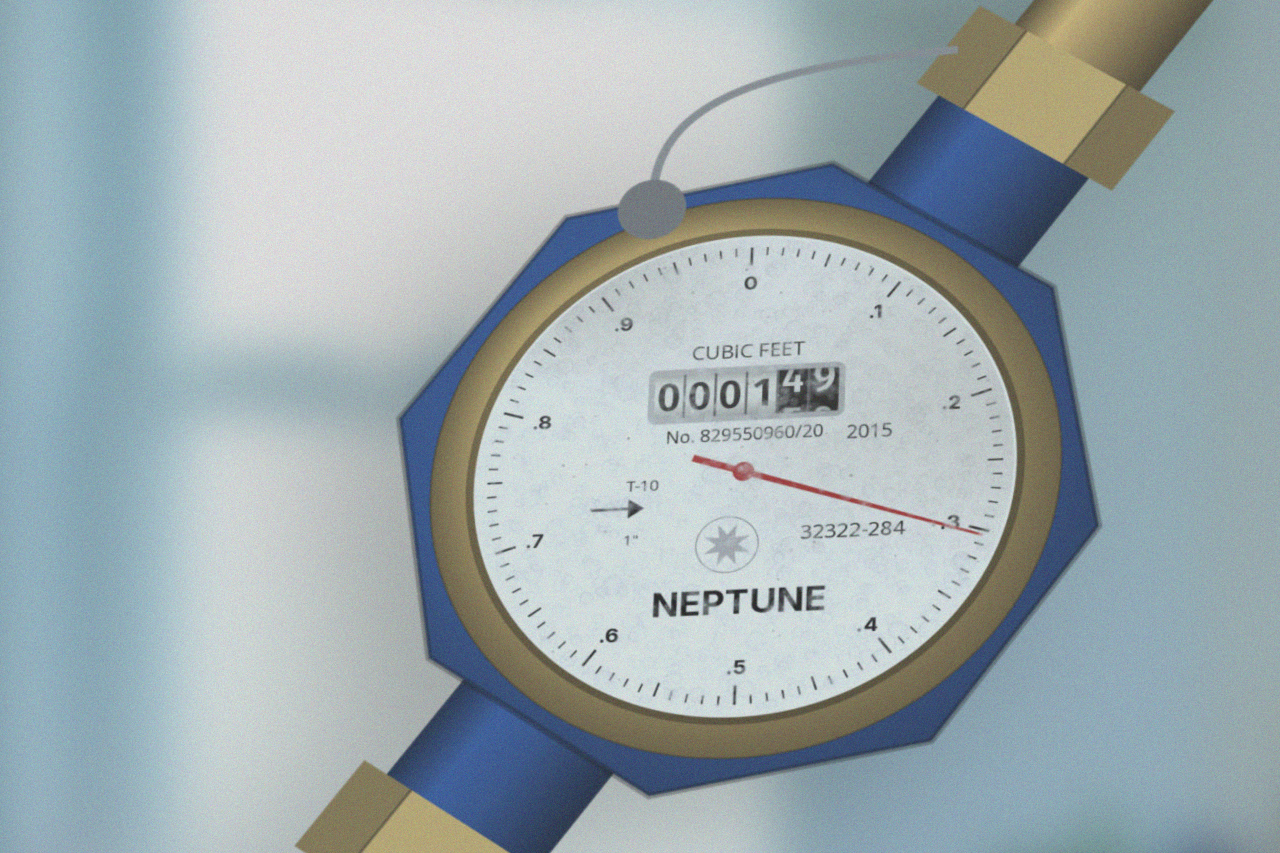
149.30 ft³
